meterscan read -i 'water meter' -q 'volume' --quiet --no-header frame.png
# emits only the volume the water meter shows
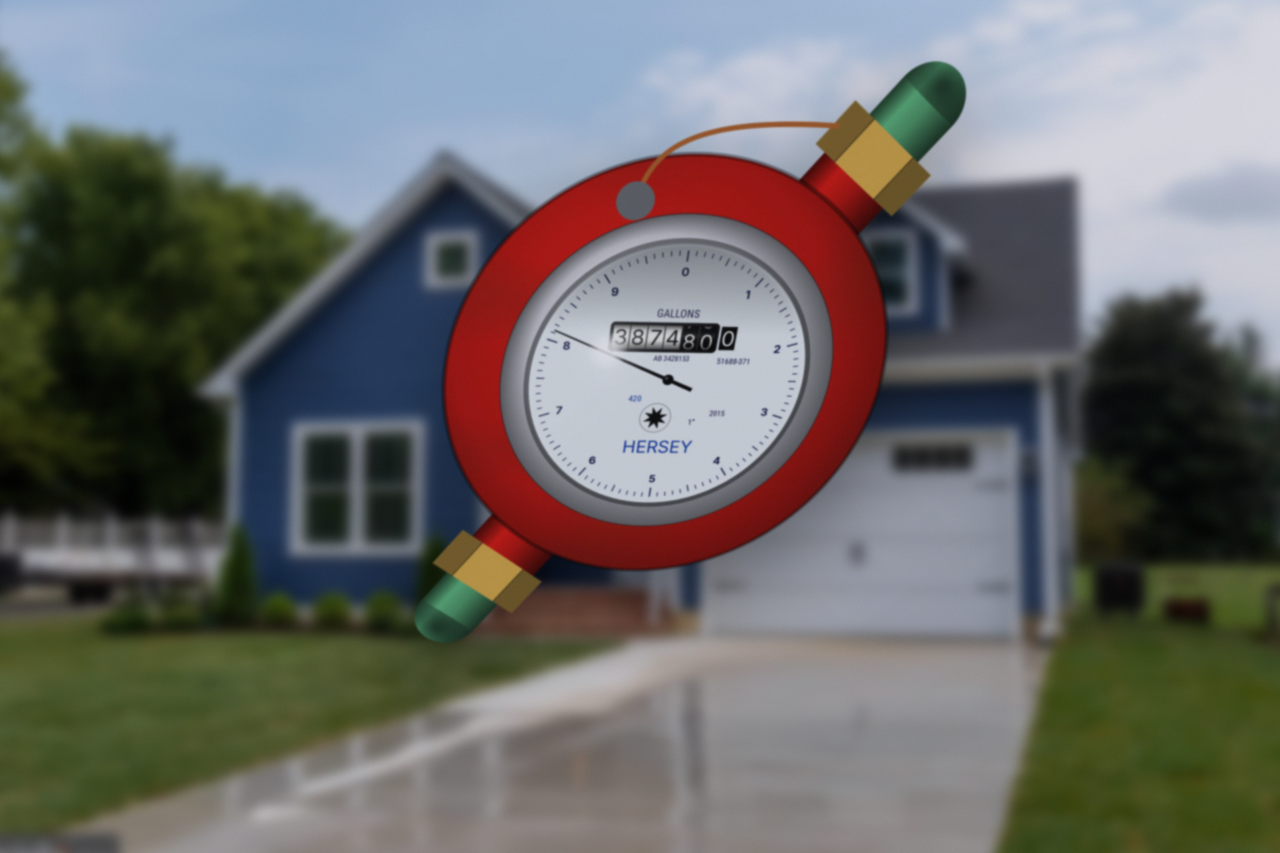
3874798.1 gal
